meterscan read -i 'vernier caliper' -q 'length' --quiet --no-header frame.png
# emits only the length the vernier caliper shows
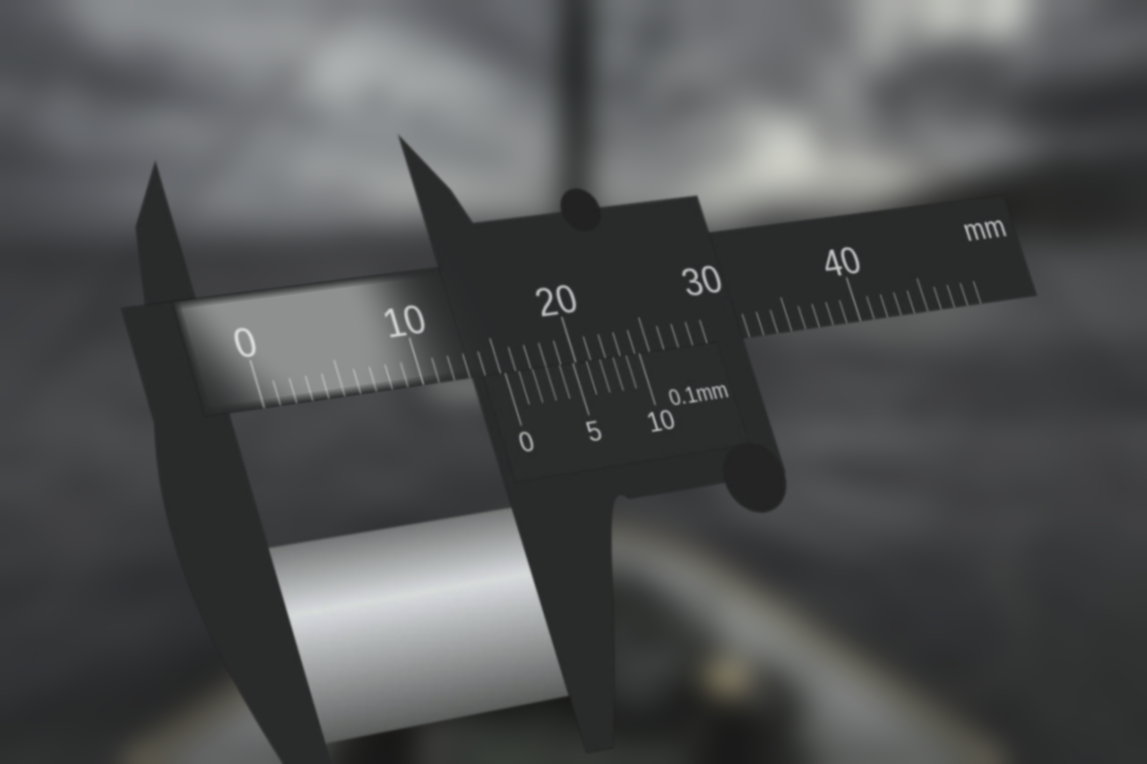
15.3 mm
